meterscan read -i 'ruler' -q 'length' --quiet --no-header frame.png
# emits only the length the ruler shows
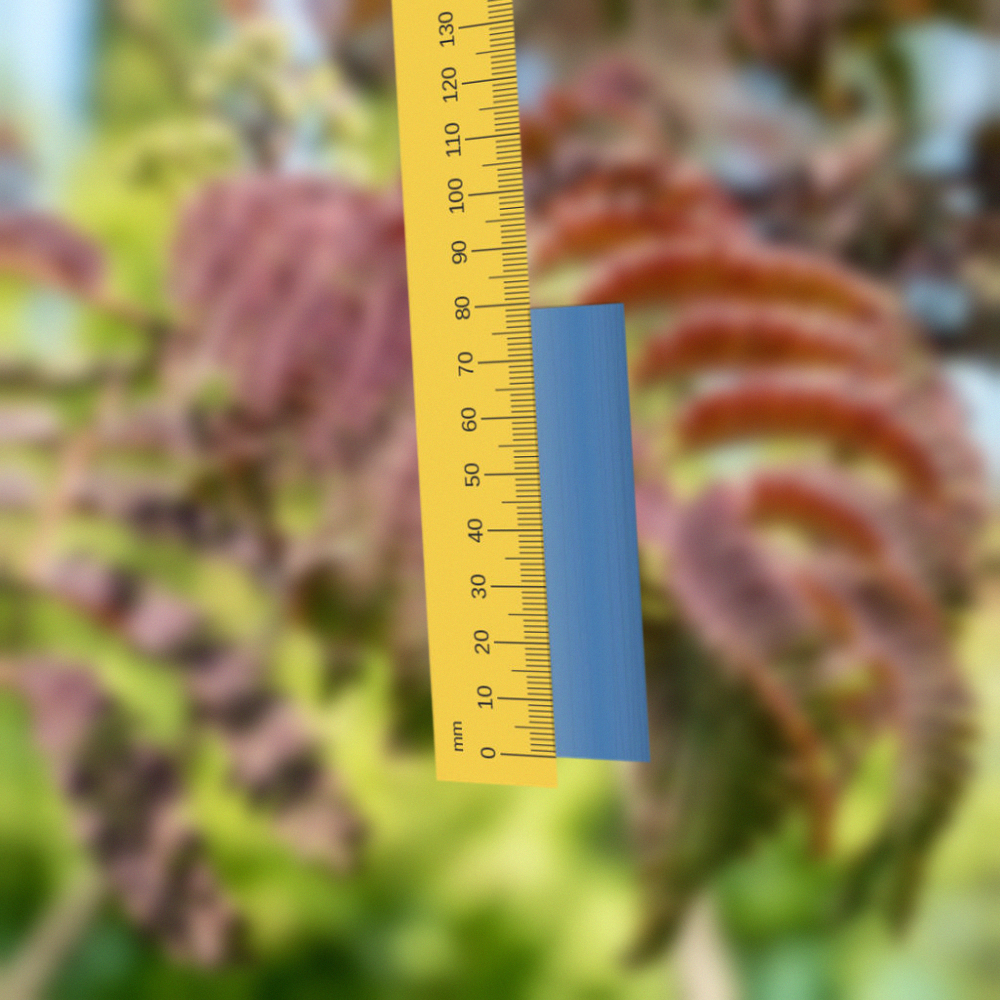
79 mm
